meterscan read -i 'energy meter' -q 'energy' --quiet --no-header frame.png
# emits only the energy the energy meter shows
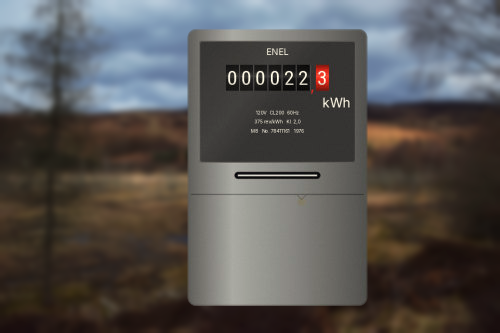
22.3 kWh
